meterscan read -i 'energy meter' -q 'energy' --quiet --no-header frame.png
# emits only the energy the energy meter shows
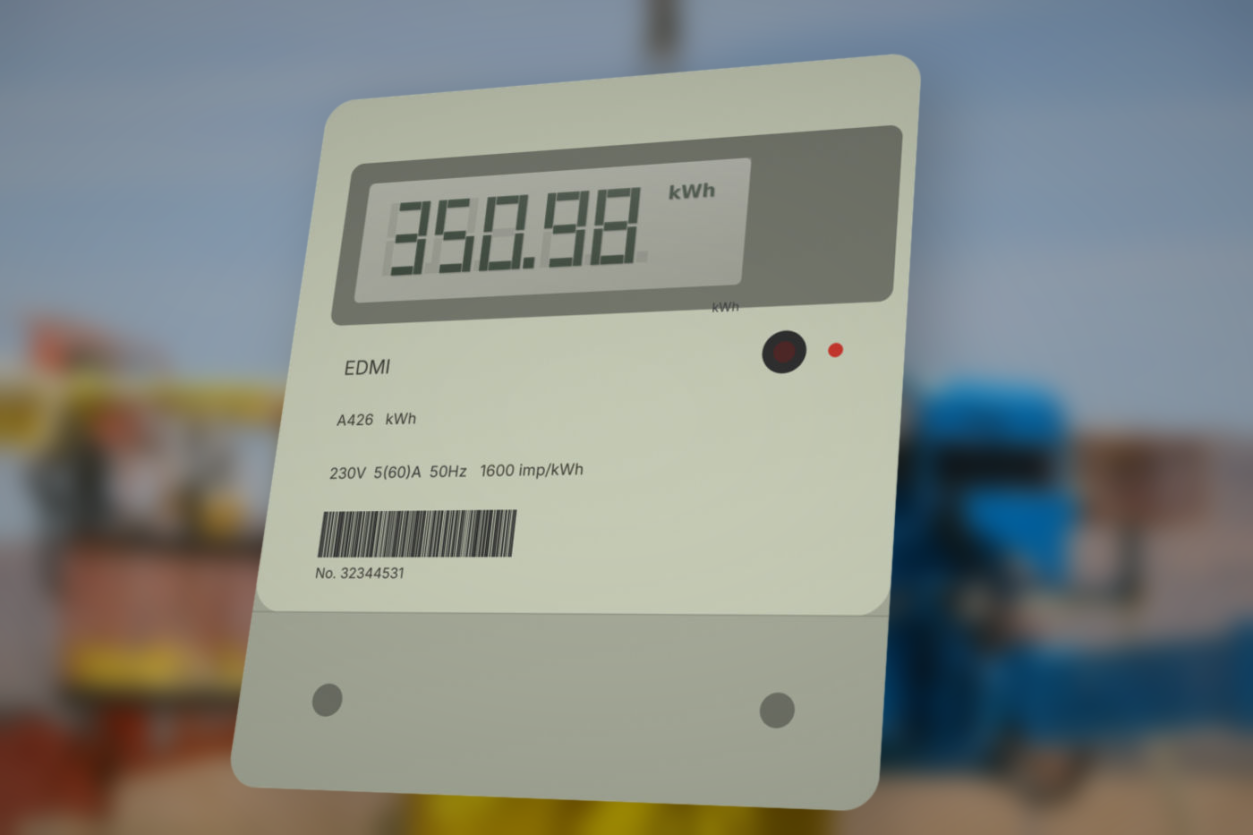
350.98 kWh
